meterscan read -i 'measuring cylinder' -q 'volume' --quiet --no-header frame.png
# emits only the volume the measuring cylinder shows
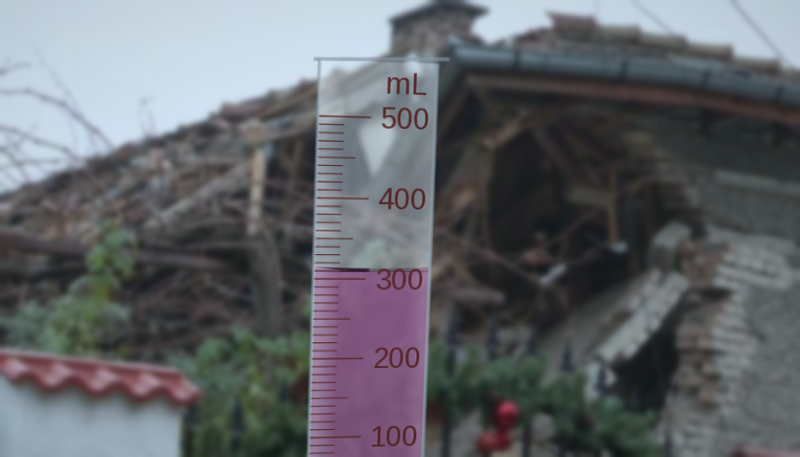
310 mL
